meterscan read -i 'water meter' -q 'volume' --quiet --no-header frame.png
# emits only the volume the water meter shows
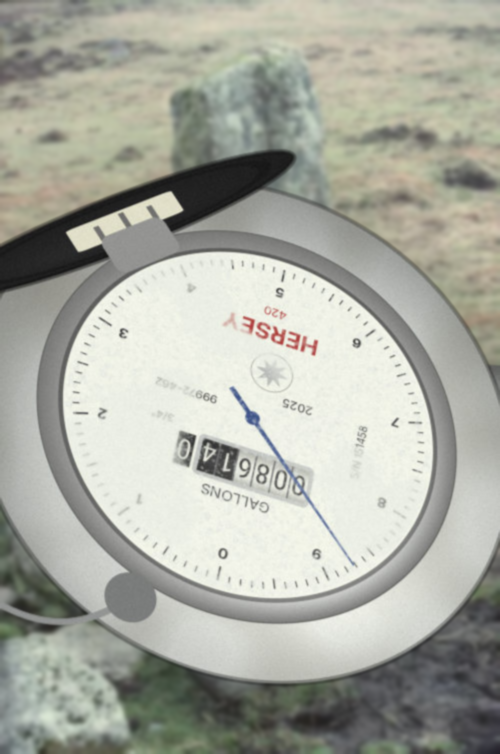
86138.7 gal
